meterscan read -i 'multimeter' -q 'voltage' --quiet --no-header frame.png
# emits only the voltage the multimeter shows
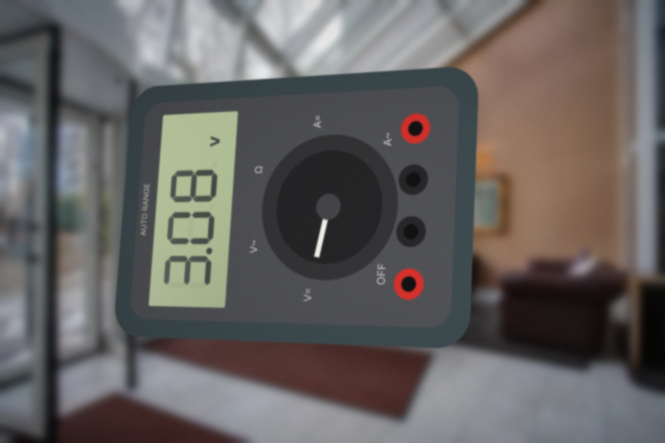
3.08 V
